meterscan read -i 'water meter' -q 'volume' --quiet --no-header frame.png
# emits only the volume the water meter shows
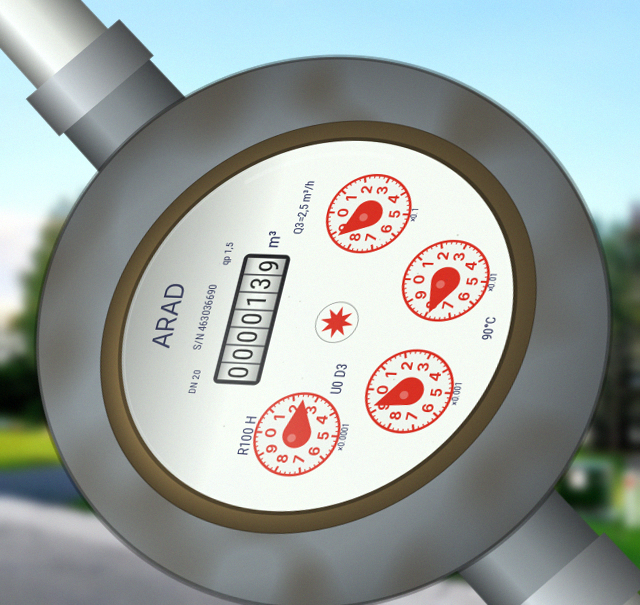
138.8792 m³
